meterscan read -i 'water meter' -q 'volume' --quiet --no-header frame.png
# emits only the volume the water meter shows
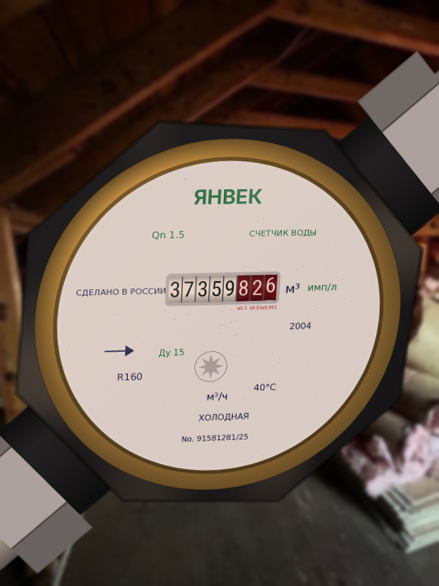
37359.826 m³
